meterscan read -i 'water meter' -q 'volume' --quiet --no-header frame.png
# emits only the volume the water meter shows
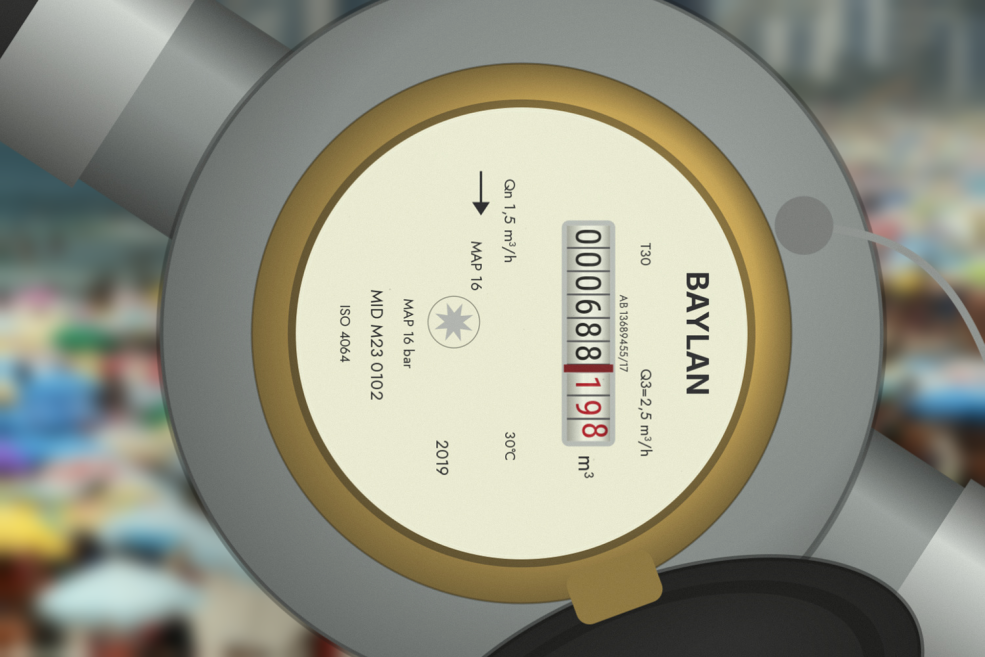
688.198 m³
